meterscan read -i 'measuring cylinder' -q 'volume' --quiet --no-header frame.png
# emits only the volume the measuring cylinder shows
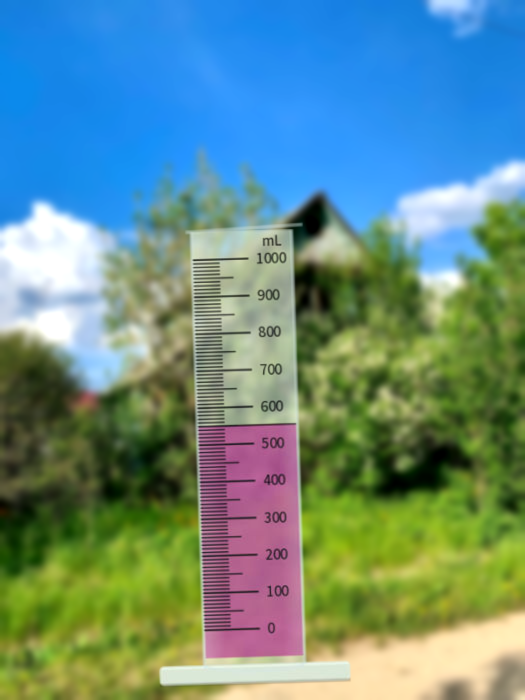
550 mL
